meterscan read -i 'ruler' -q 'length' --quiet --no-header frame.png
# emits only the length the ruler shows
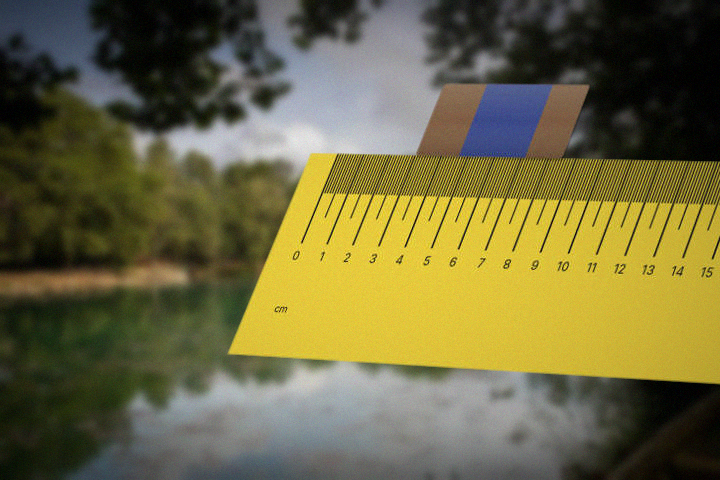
5.5 cm
